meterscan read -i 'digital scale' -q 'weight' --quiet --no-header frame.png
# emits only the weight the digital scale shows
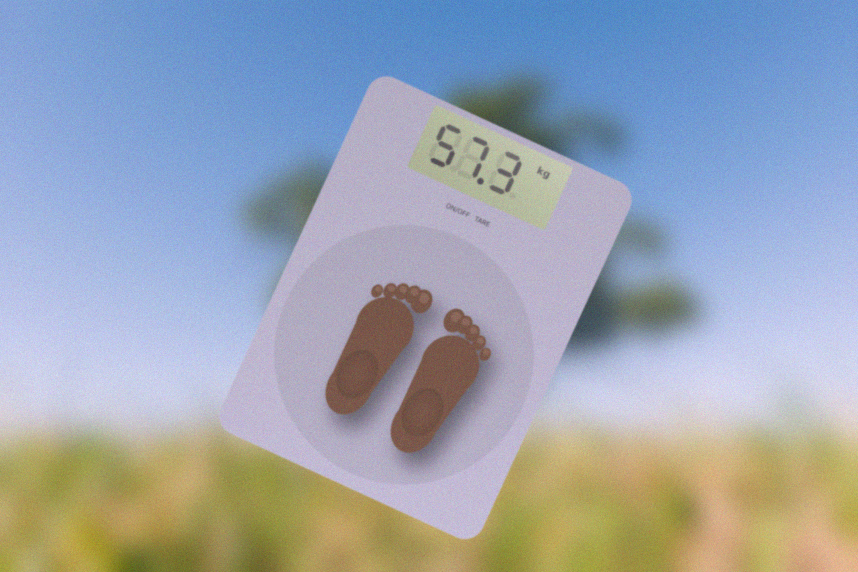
57.3 kg
